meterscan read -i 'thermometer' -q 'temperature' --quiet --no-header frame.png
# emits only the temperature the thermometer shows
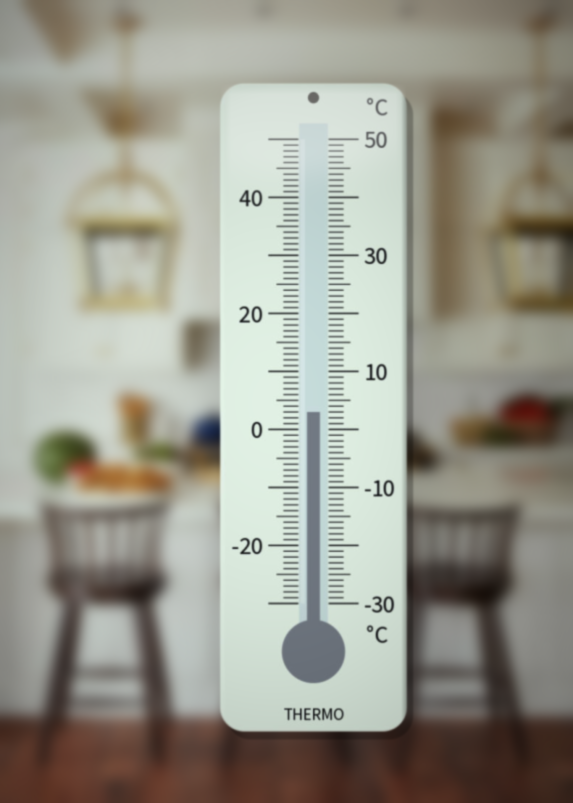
3 °C
